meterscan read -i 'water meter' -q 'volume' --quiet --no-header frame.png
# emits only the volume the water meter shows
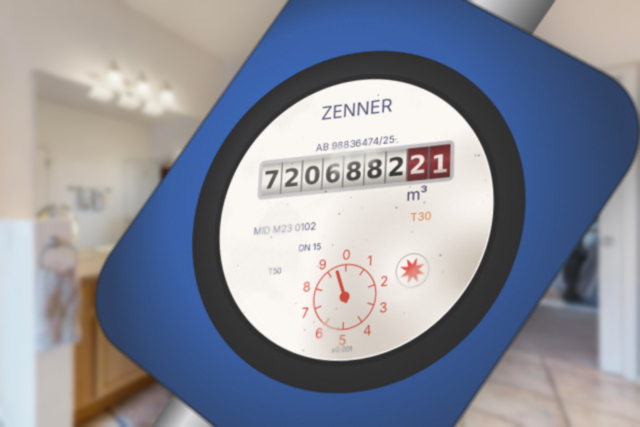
7206882.209 m³
